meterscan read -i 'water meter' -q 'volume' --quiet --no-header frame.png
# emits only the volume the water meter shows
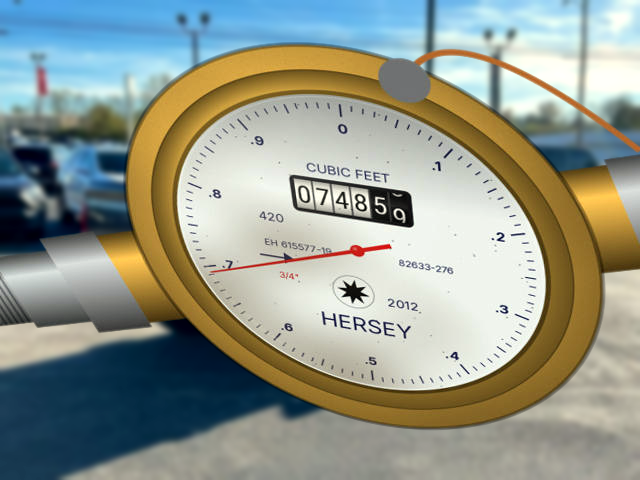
74858.69 ft³
